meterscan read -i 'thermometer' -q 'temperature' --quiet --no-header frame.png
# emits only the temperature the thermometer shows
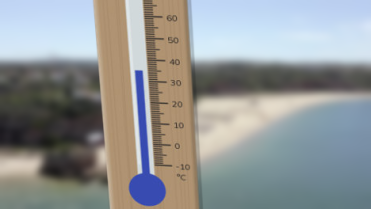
35 °C
